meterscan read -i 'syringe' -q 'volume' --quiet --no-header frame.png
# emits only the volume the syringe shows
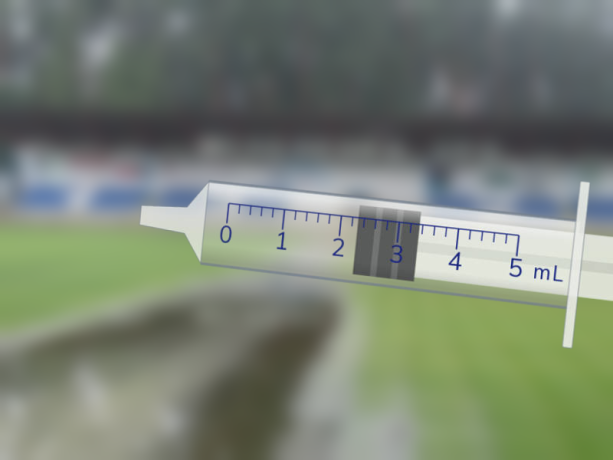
2.3 mL
